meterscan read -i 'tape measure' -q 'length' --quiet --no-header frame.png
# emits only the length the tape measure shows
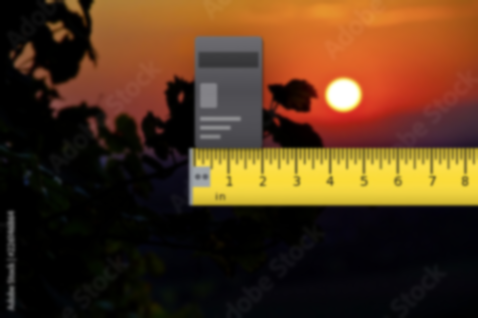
2 in
